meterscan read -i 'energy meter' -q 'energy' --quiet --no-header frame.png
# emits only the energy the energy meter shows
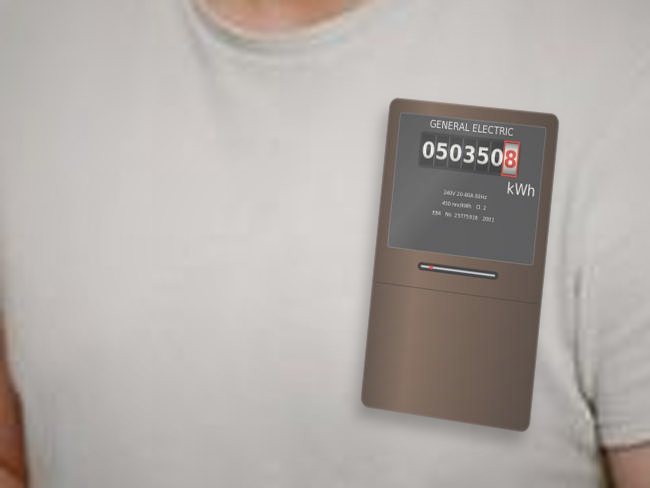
50350.8 kWh
